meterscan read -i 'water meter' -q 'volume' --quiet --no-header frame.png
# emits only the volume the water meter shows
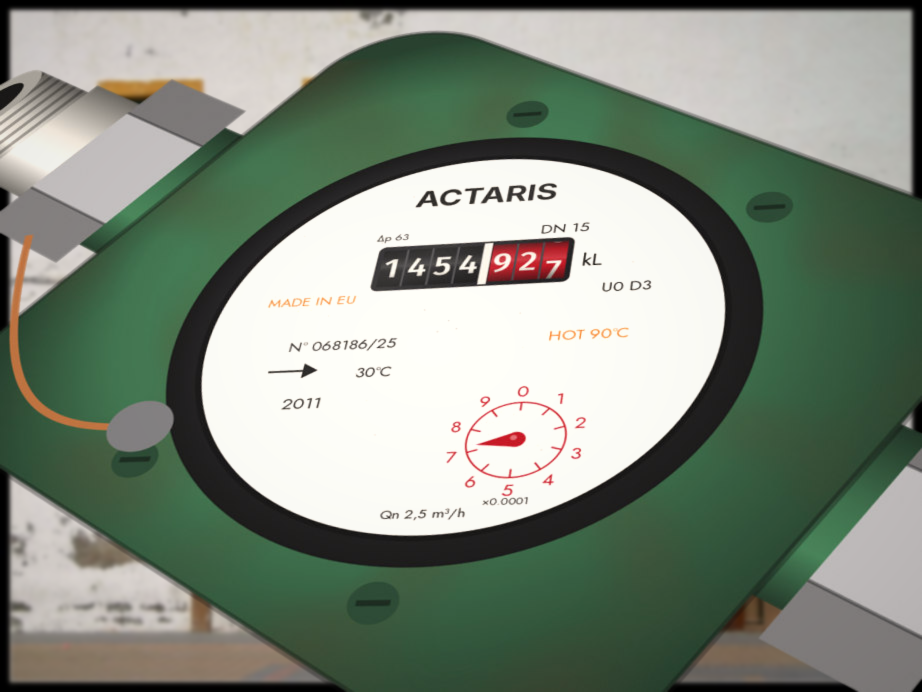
1454.9267 kL
